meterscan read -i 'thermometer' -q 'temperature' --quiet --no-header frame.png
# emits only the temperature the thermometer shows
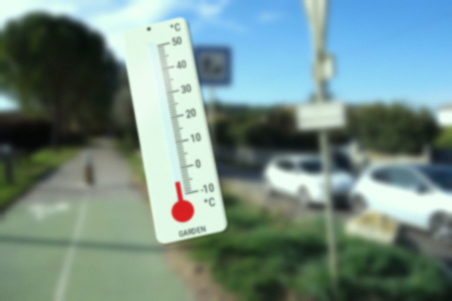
-5 °C
